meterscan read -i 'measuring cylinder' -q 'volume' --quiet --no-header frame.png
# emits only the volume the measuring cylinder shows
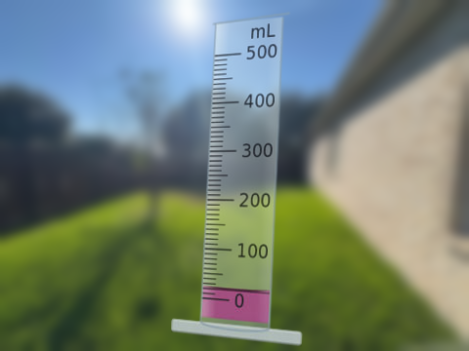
20 mL
